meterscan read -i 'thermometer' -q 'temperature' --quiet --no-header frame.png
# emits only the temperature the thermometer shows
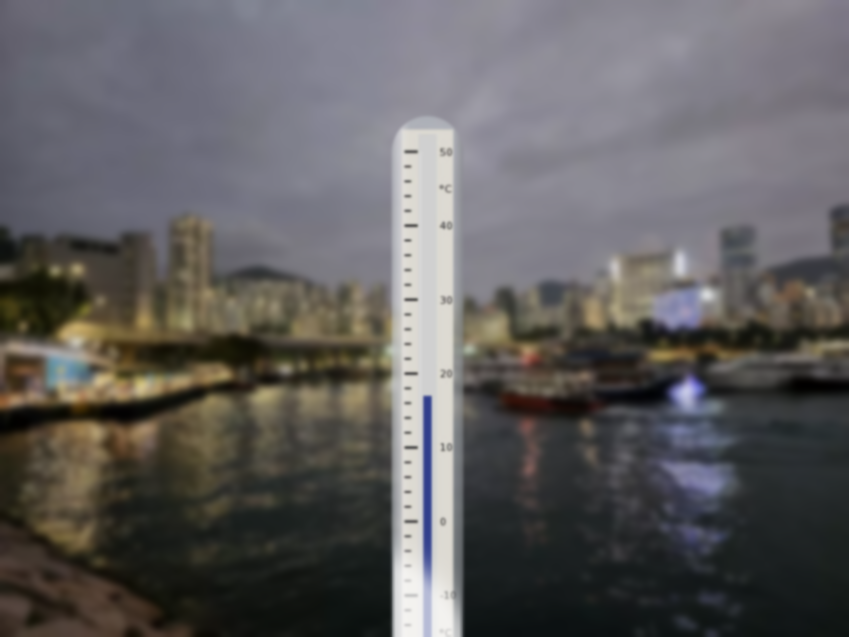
17 °C
